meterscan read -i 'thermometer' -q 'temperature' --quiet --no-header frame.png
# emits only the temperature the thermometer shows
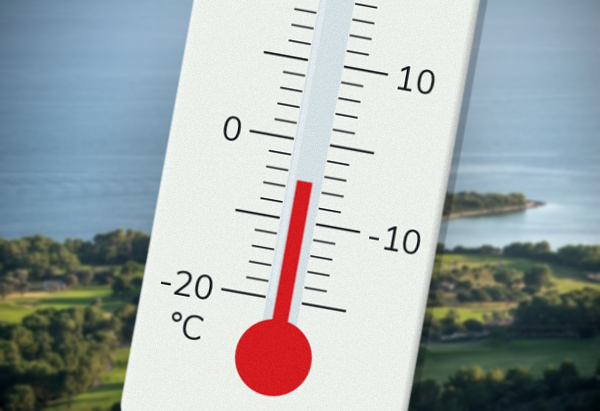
-5 °C
